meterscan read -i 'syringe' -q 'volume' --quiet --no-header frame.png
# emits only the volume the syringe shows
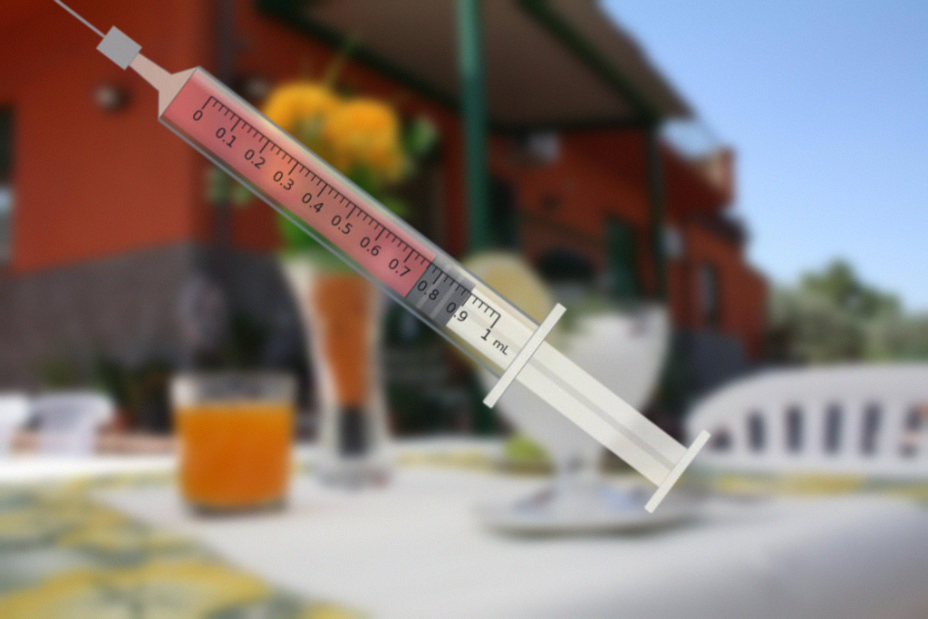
0.76 mL
